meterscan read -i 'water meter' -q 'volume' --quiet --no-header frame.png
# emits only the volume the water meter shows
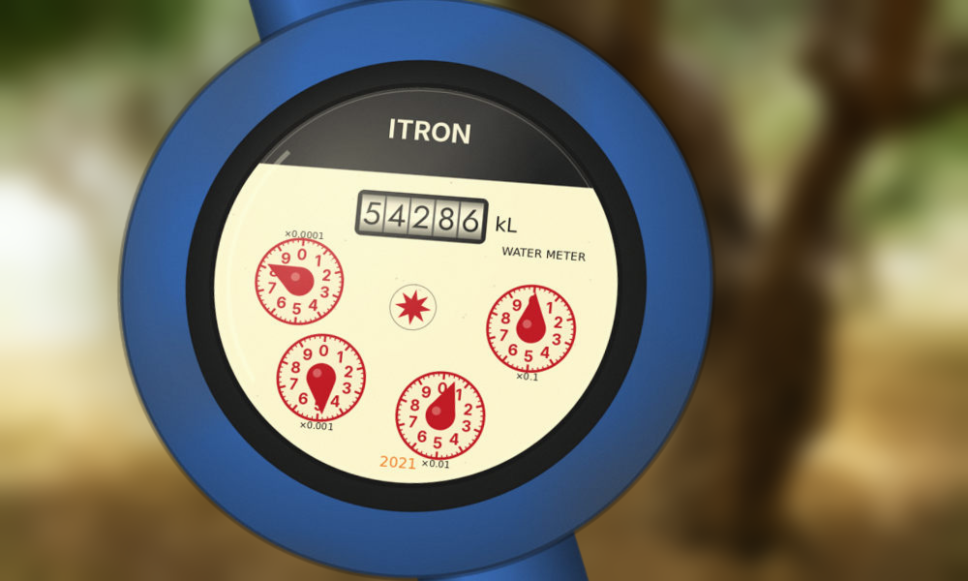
54286.0048 kL
